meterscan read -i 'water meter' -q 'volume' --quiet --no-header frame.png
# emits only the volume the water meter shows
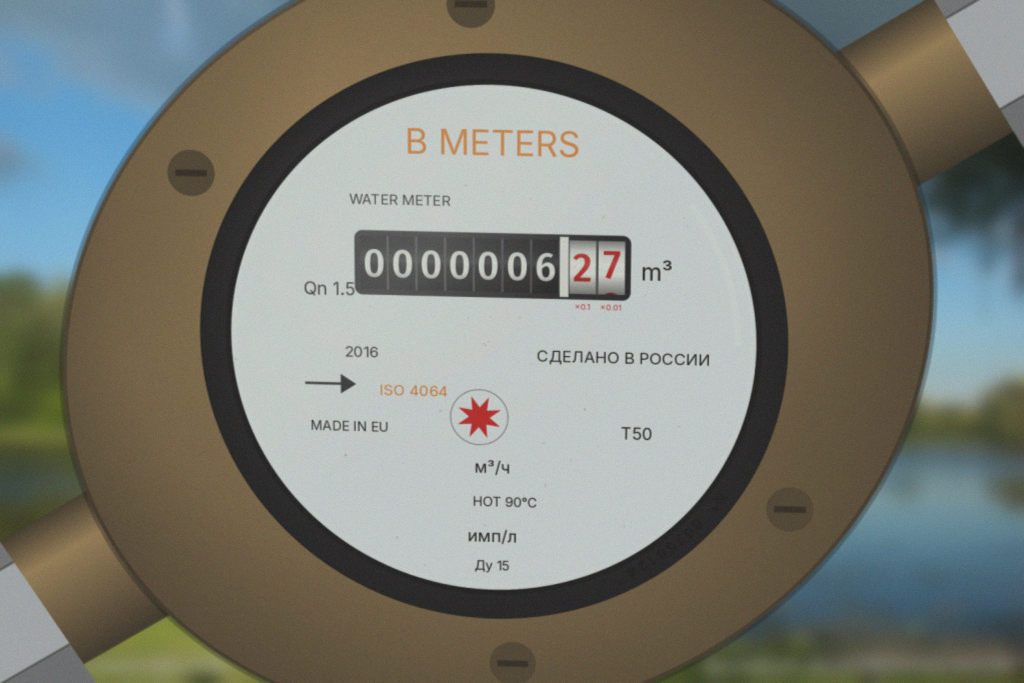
6.27 m³
